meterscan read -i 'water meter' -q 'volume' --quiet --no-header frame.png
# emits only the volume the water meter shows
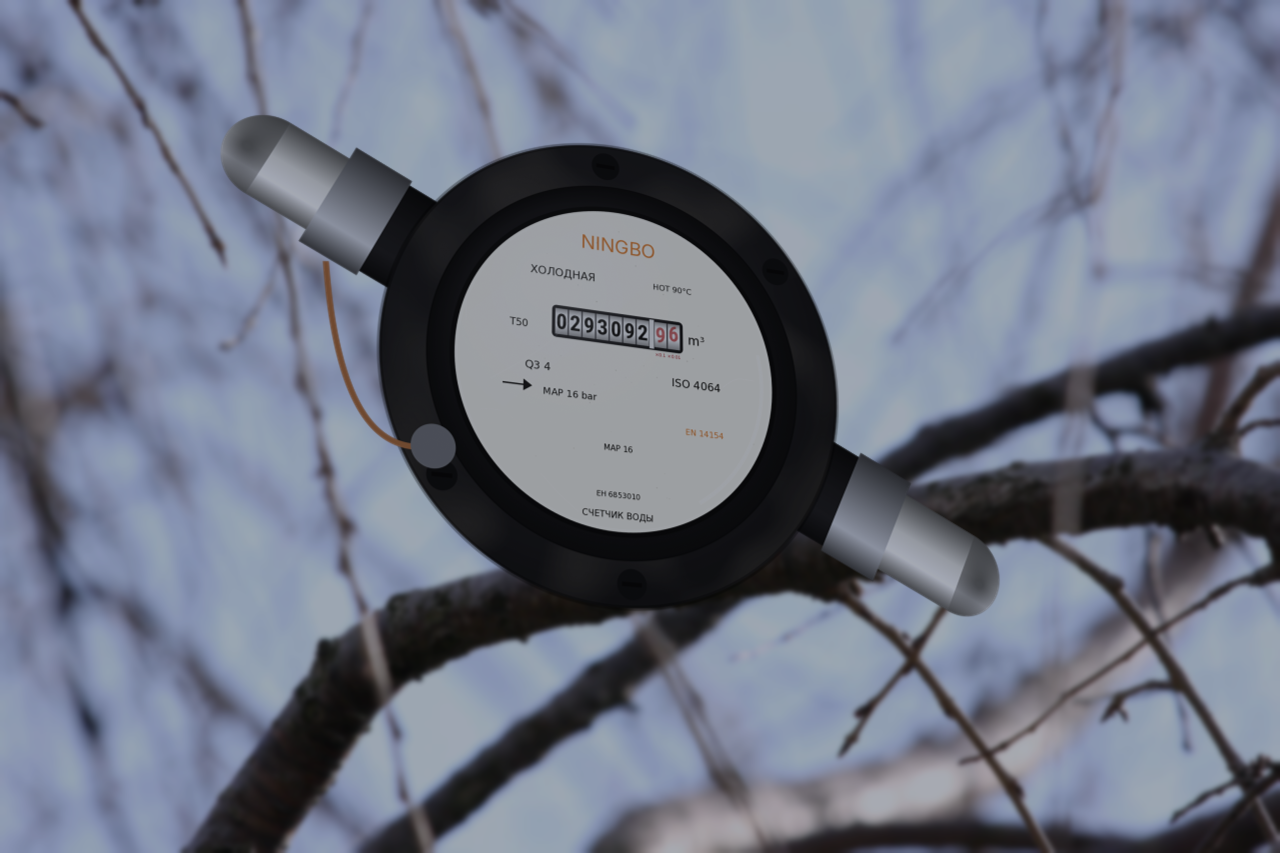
293092.96 m³
